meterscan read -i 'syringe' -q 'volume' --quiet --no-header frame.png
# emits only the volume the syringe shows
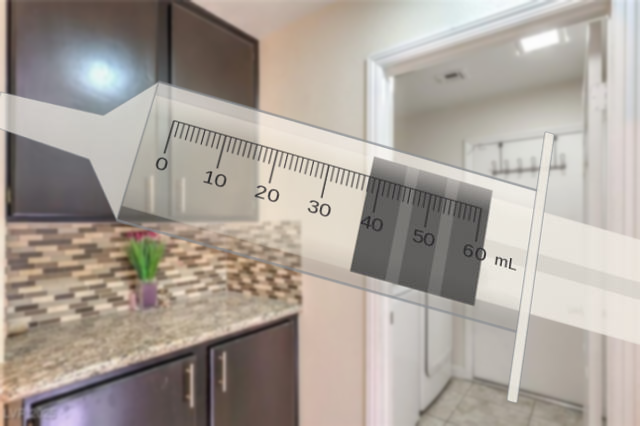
38 mL
